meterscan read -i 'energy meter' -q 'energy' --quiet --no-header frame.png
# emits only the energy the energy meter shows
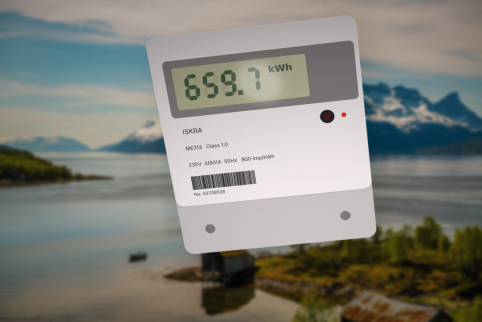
659.7 kWh
